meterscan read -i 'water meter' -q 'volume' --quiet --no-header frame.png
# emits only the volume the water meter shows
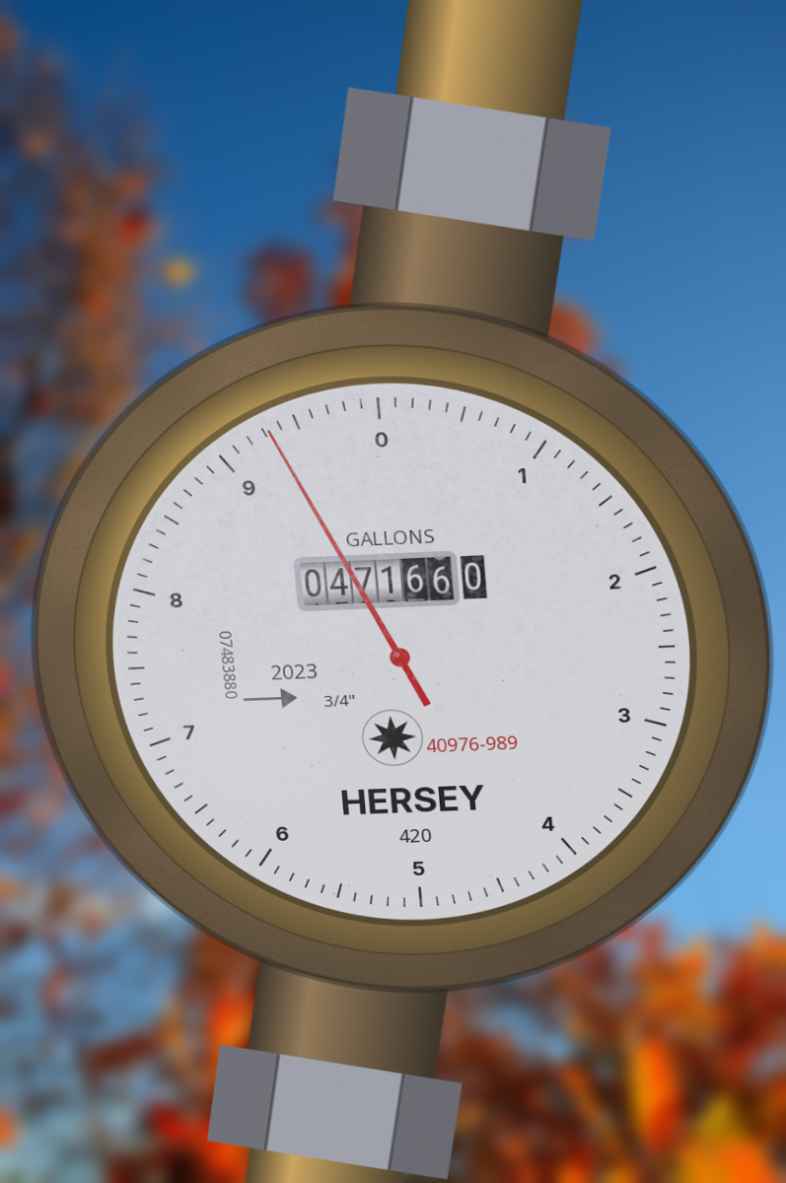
471659.3 gal
